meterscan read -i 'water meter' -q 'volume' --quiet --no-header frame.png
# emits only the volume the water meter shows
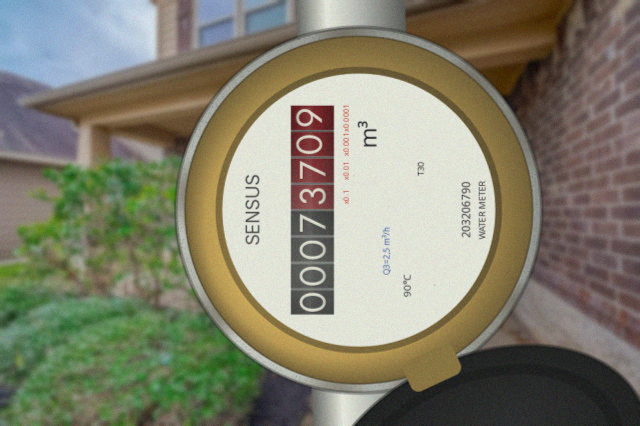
7.3709 m³
